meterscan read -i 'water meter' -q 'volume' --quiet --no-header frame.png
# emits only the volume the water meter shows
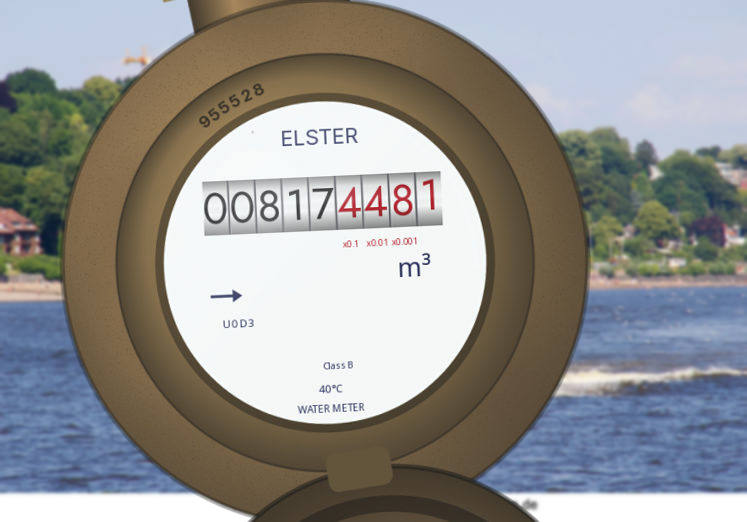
817.4481 m³
